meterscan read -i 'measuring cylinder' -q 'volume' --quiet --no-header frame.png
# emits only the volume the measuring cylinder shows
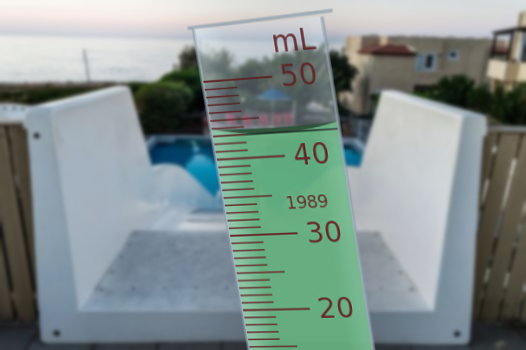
43 mL
